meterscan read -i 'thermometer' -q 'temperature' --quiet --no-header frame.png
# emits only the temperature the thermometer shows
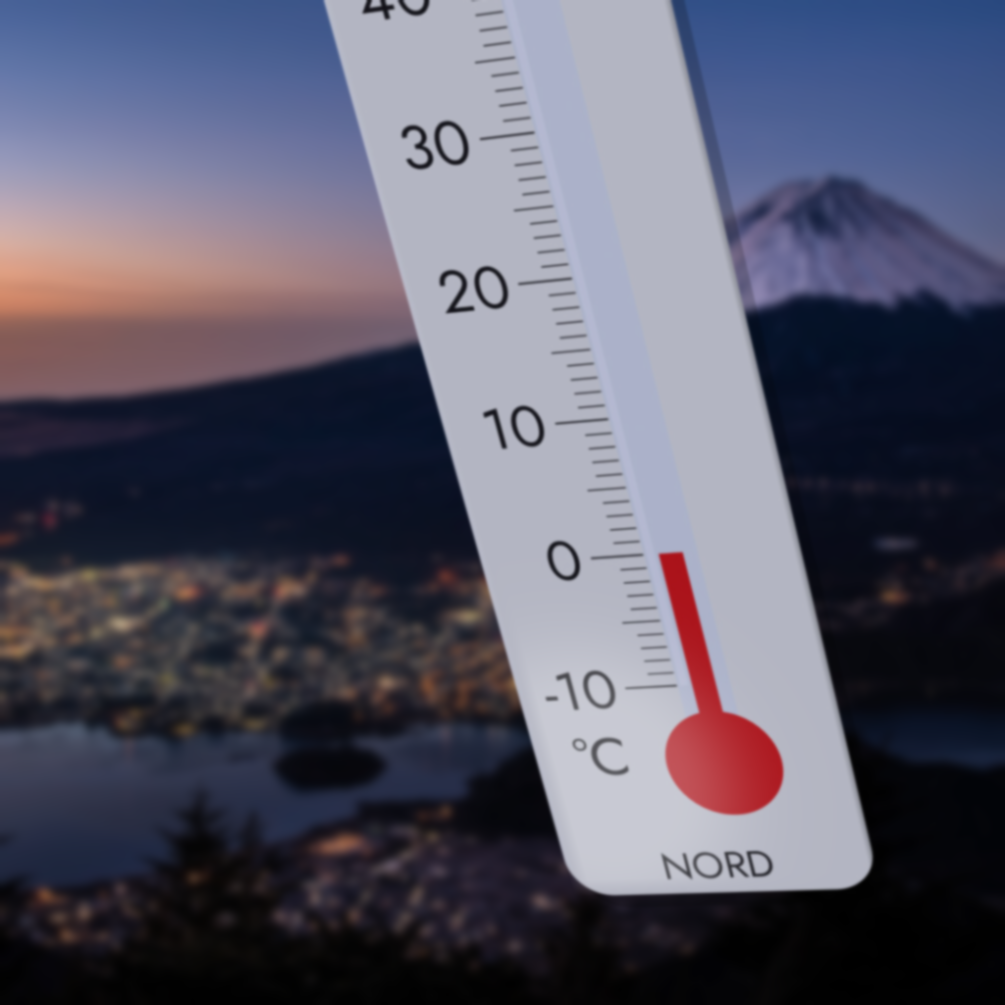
0 °C
